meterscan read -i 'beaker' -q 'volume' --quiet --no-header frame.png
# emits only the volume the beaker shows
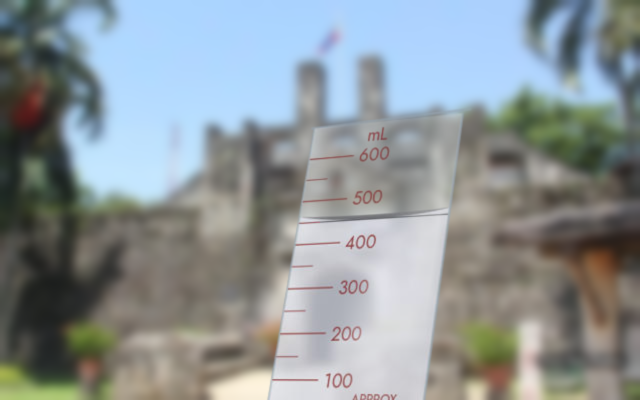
450 mL
